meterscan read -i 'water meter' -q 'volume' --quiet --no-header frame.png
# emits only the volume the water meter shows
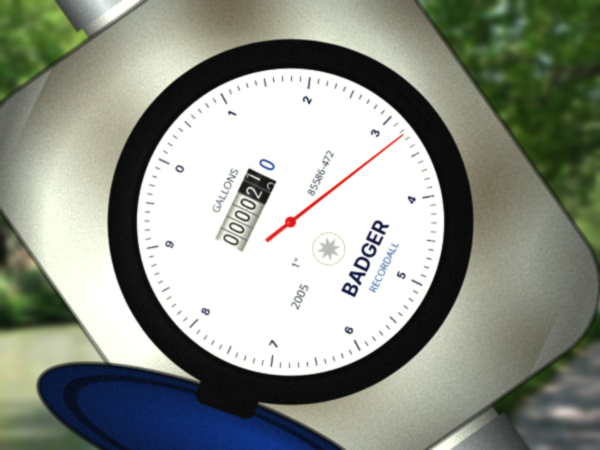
213.2 gal
